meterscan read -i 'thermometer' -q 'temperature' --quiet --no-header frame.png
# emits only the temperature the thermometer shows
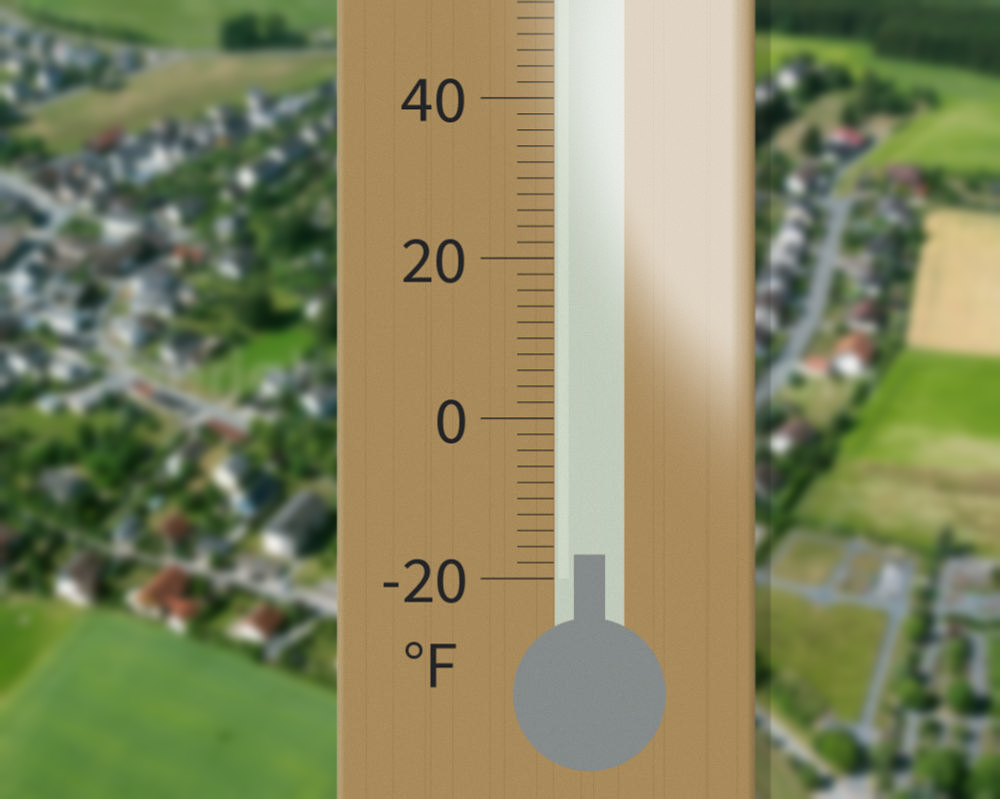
-17 °F
